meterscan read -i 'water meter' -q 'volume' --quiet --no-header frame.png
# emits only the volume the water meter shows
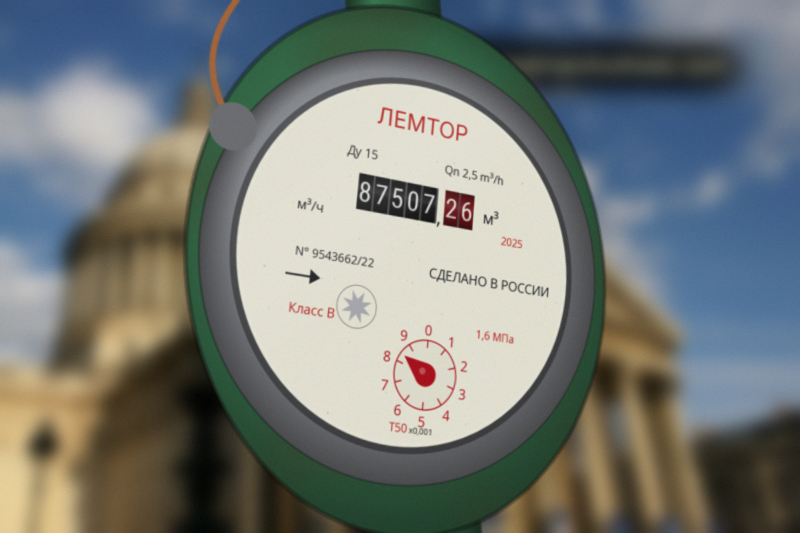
87507.268 m³
